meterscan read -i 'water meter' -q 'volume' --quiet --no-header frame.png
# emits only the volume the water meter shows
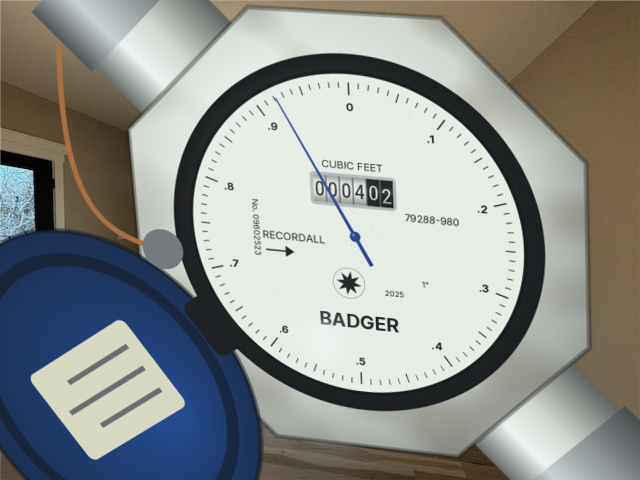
401.92 ft³
